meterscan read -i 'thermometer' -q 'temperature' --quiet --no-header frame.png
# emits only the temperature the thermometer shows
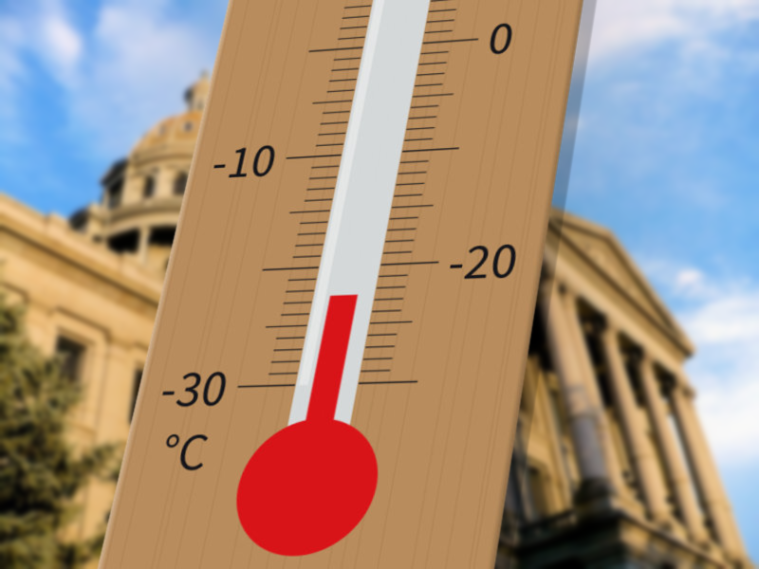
-22.5 °C
